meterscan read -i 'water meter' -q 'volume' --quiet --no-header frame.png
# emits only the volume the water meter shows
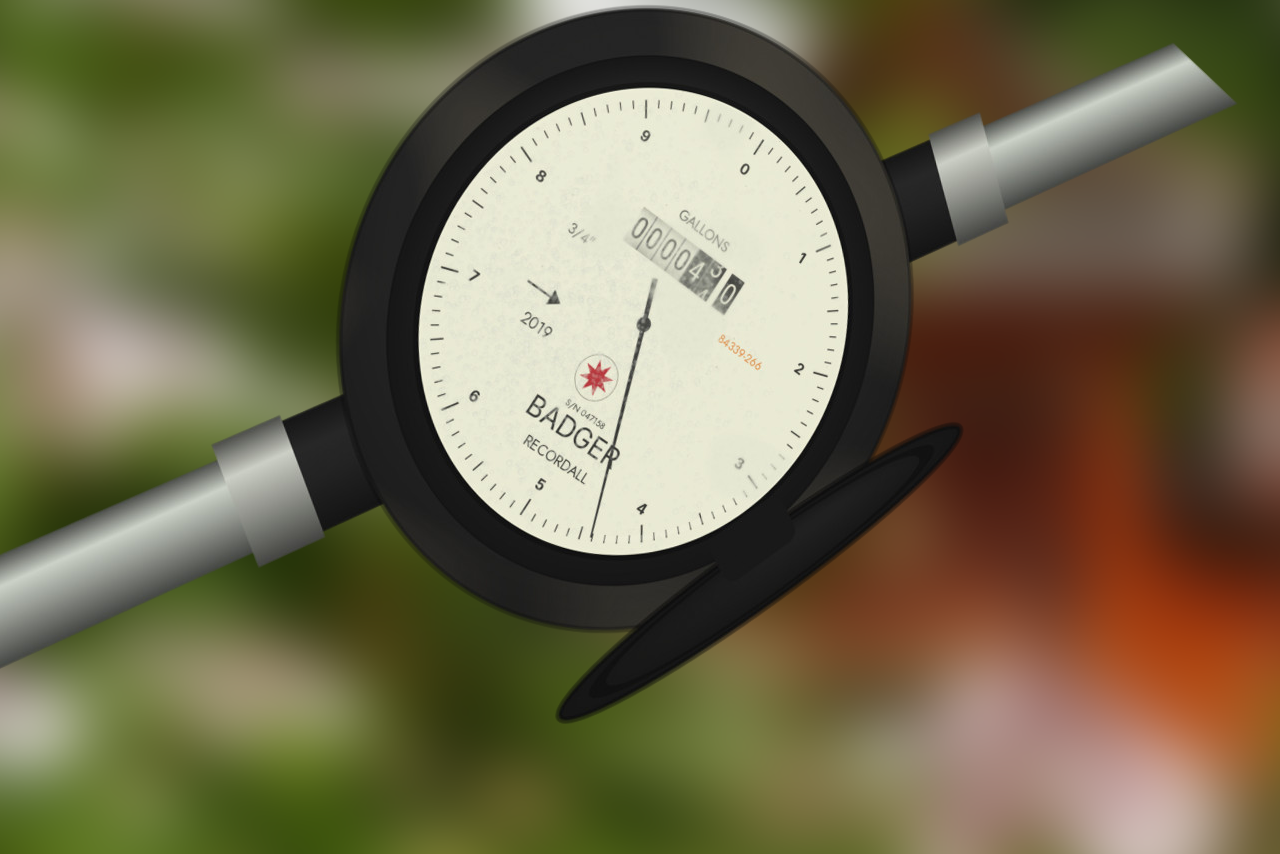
434.4 gal
